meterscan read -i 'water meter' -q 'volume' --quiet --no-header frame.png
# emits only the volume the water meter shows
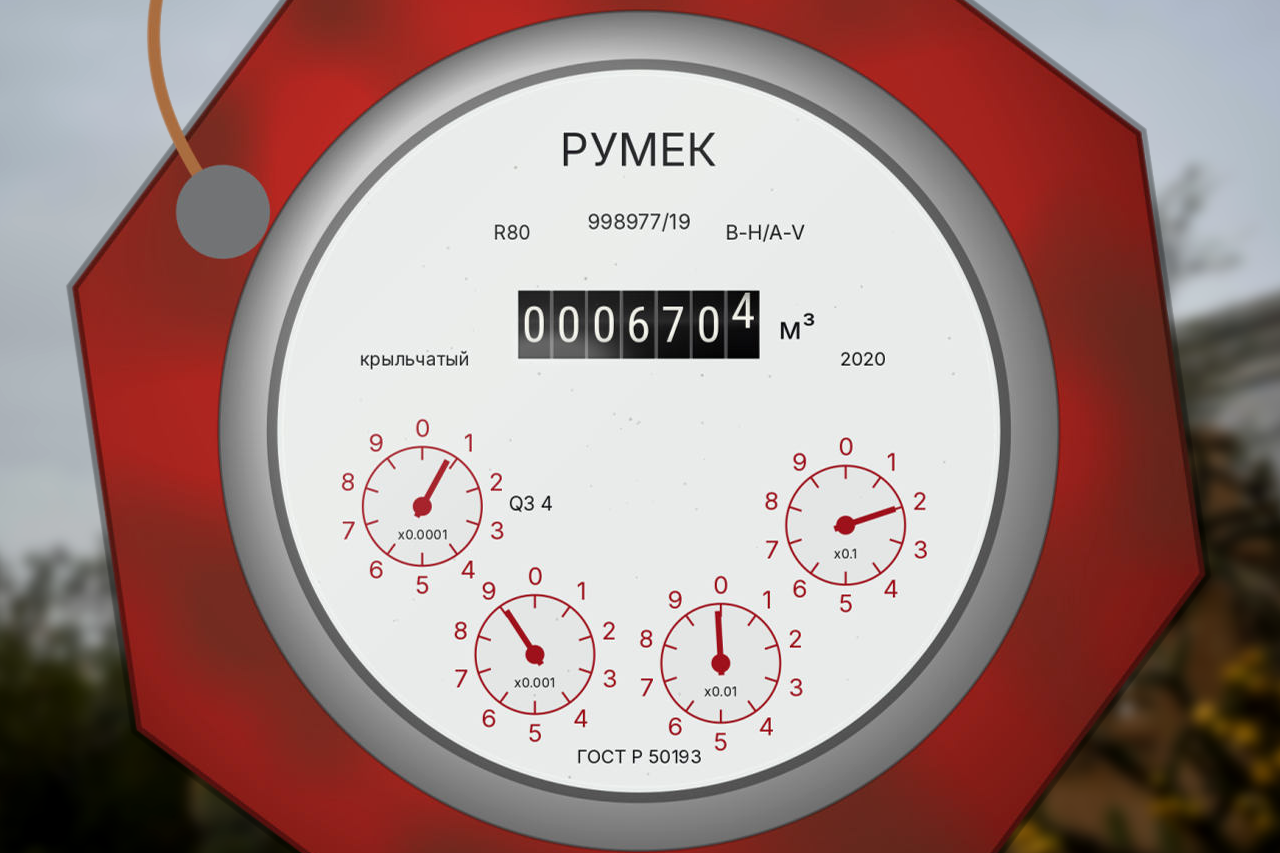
6704.1990 m³
